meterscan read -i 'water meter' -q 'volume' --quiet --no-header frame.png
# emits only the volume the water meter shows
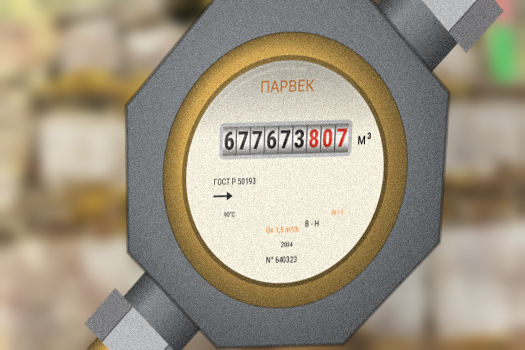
677673.807 m³
